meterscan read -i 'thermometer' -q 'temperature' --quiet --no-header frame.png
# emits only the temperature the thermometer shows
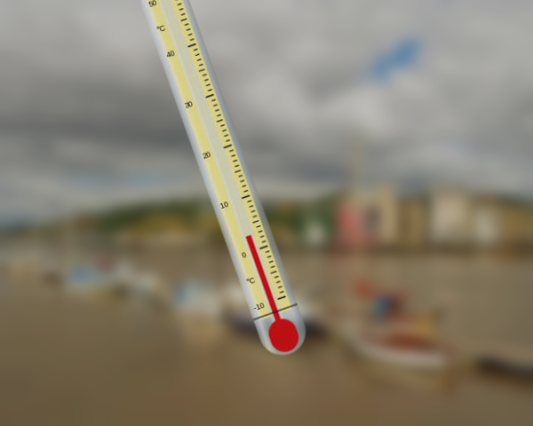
3 °C
